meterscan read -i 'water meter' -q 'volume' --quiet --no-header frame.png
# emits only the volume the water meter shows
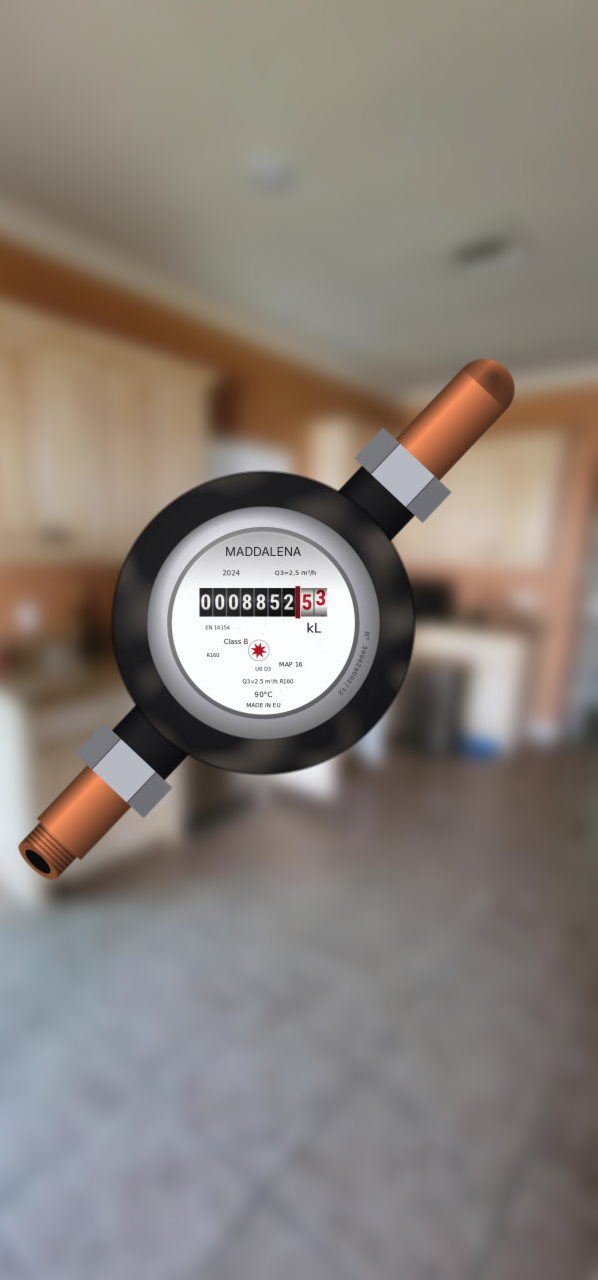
8852.53 kL
